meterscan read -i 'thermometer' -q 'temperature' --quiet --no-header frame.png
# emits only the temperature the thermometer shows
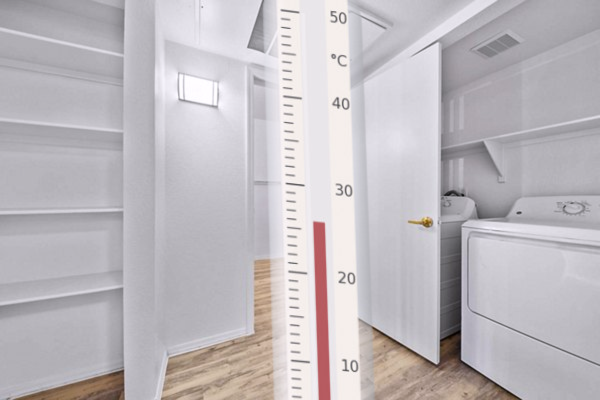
26 °C
